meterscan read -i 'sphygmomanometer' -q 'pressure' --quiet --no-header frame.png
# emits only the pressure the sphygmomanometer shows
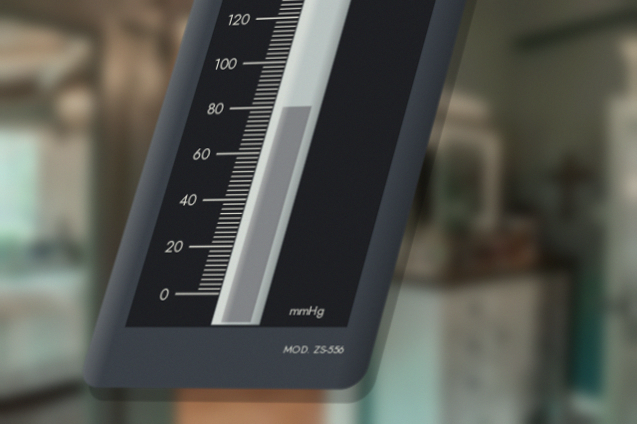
80 mmHg
